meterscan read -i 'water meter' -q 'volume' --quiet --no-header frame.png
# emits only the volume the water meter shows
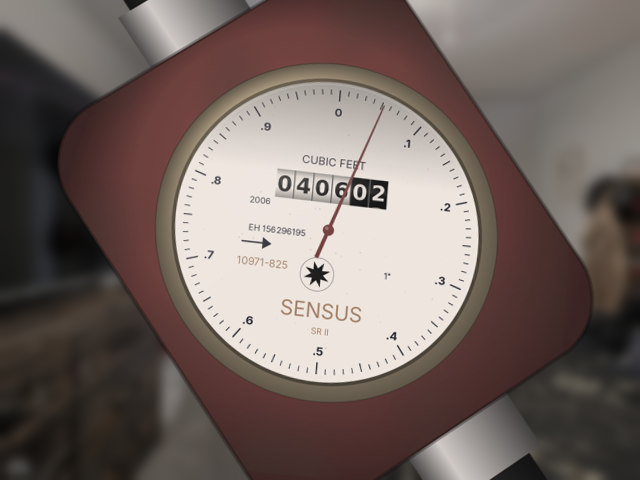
40602.05 ft³
